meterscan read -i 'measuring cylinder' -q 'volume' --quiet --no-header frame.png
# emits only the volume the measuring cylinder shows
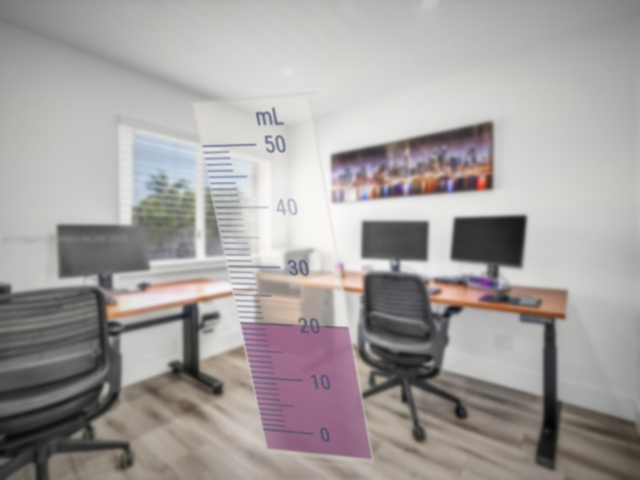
20 mL
